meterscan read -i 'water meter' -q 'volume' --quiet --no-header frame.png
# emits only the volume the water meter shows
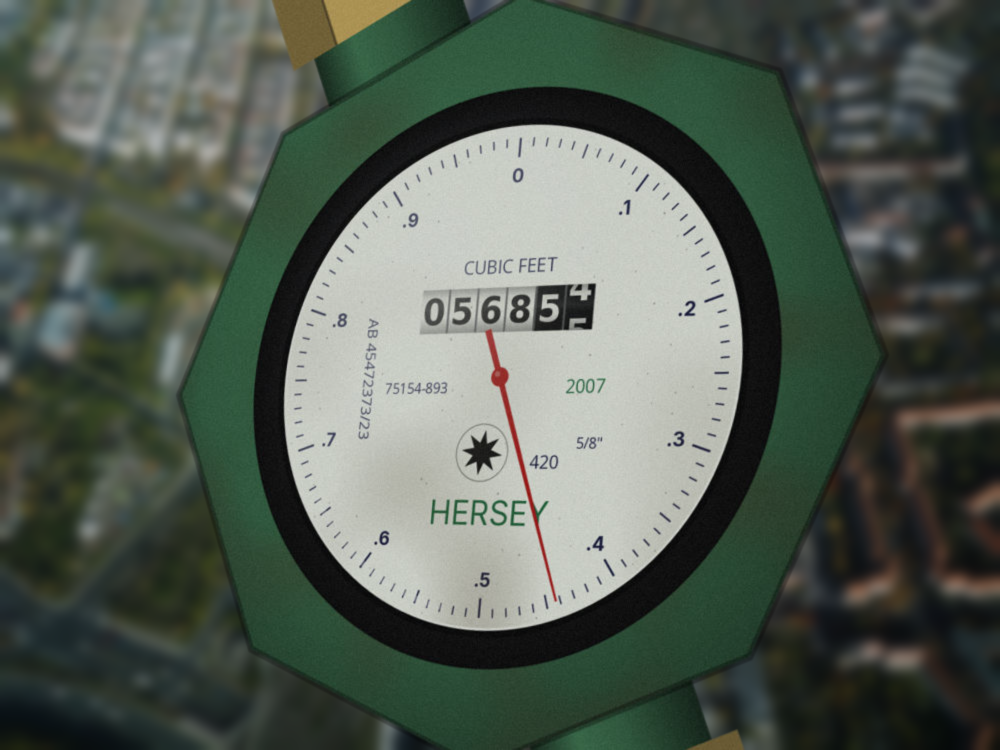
56854.44 ft³
